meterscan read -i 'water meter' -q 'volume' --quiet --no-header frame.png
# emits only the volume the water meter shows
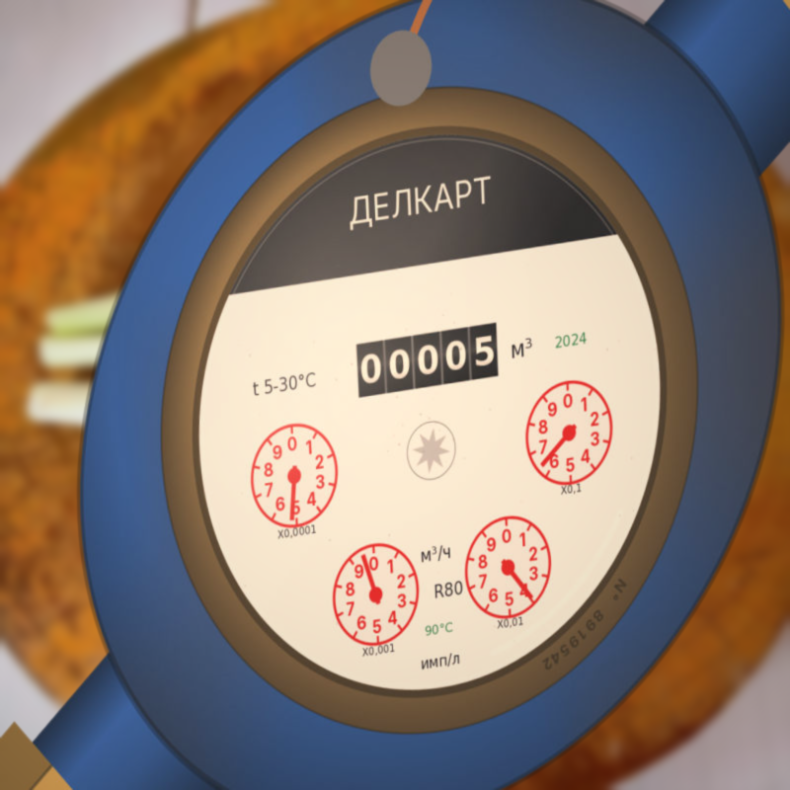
5.6395 m³
